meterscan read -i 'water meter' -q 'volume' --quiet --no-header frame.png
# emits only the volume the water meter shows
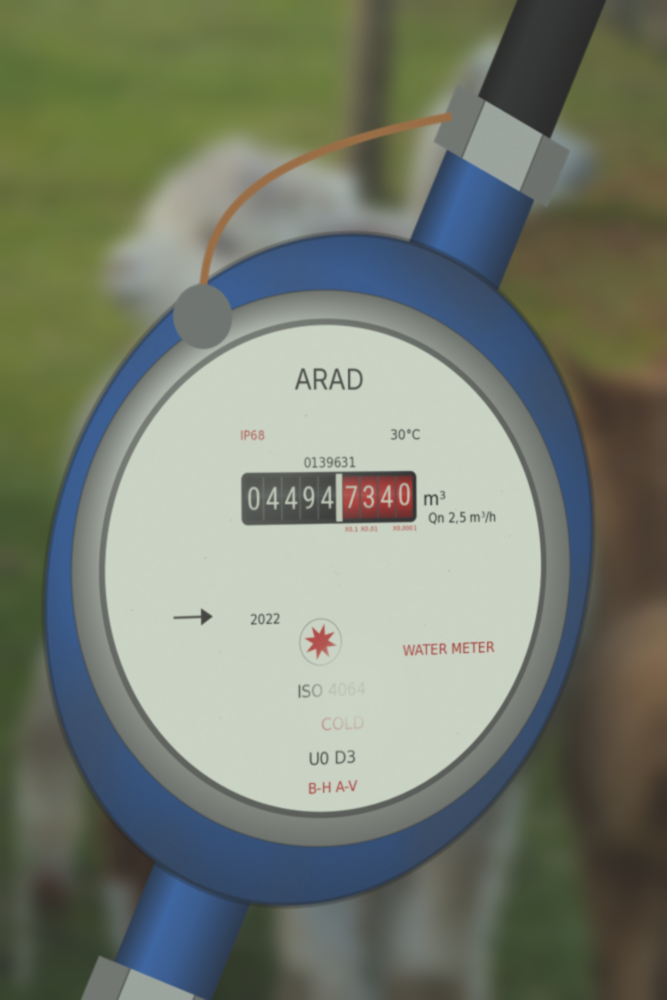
4494.7340 m³
